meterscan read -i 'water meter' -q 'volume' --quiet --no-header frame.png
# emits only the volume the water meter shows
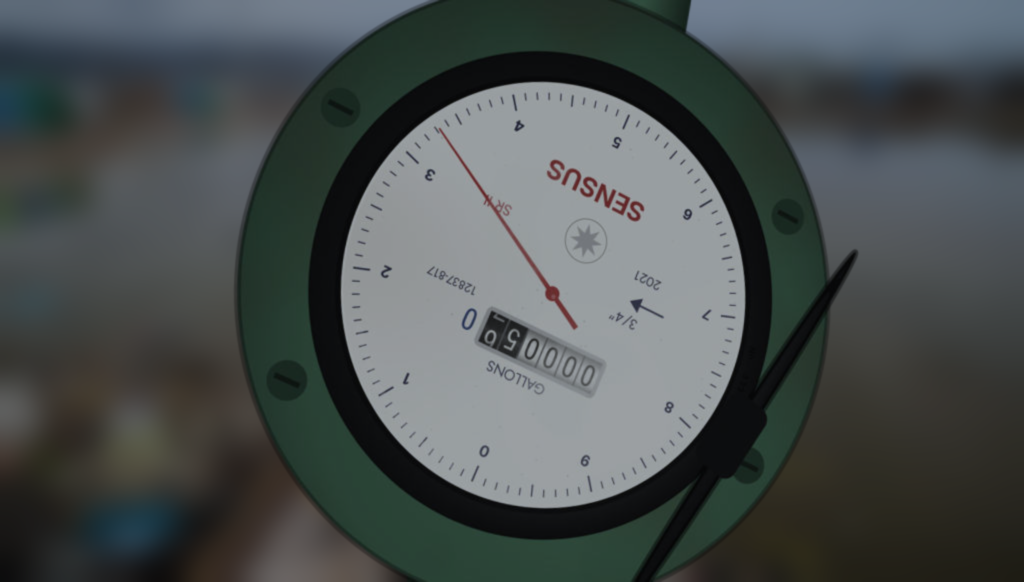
563.3 gal
